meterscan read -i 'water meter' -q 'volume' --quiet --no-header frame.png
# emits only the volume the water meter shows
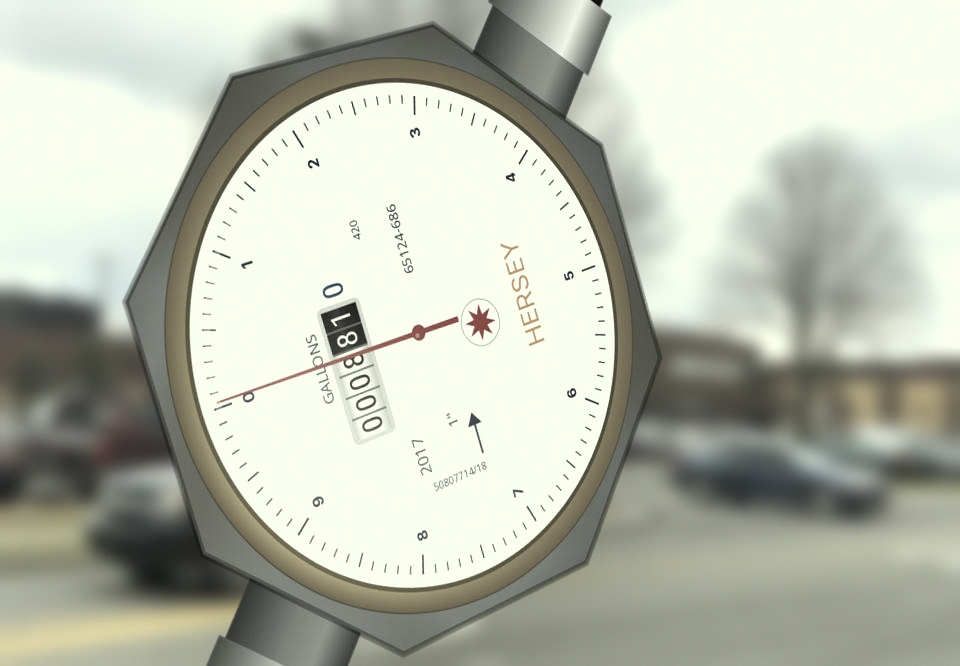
8810.0 gal
